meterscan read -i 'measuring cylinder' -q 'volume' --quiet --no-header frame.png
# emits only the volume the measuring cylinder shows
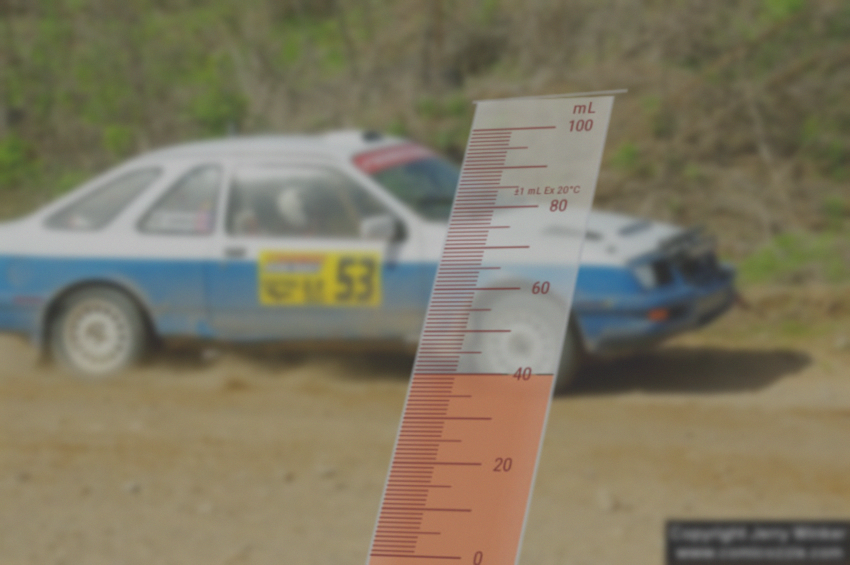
40 mL
